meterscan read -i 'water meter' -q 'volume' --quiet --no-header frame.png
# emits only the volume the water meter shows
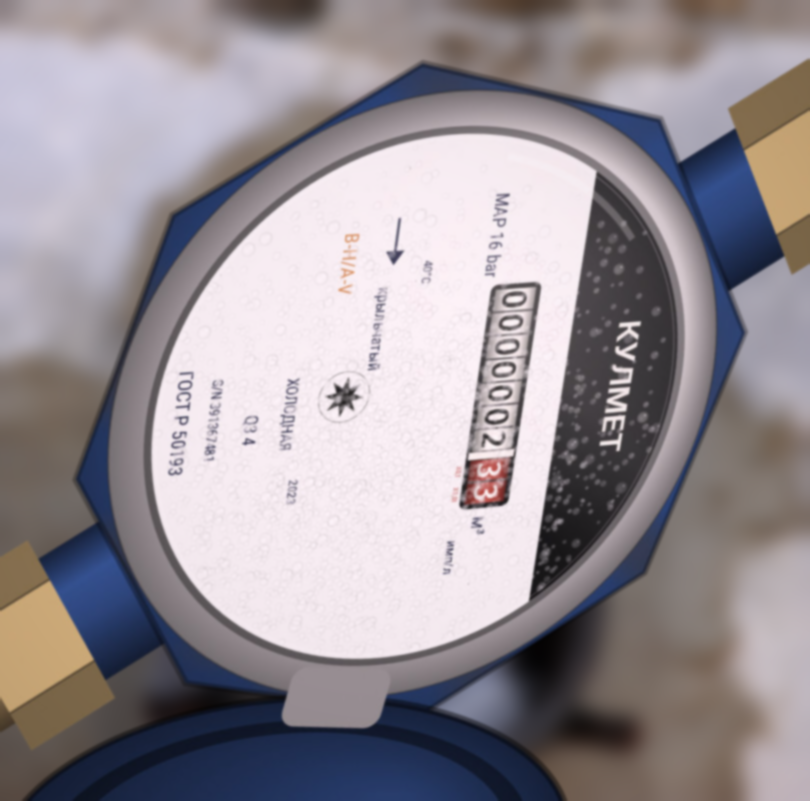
2.33 m³
